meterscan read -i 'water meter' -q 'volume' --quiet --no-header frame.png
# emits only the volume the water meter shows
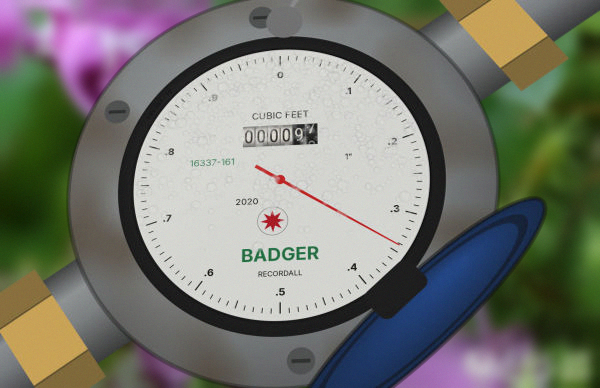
97.34 ft³
